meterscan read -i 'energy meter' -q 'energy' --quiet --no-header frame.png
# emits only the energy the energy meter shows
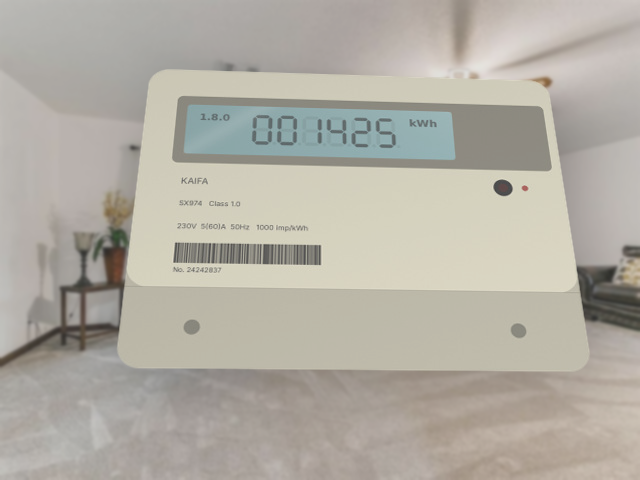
1425 kWh
